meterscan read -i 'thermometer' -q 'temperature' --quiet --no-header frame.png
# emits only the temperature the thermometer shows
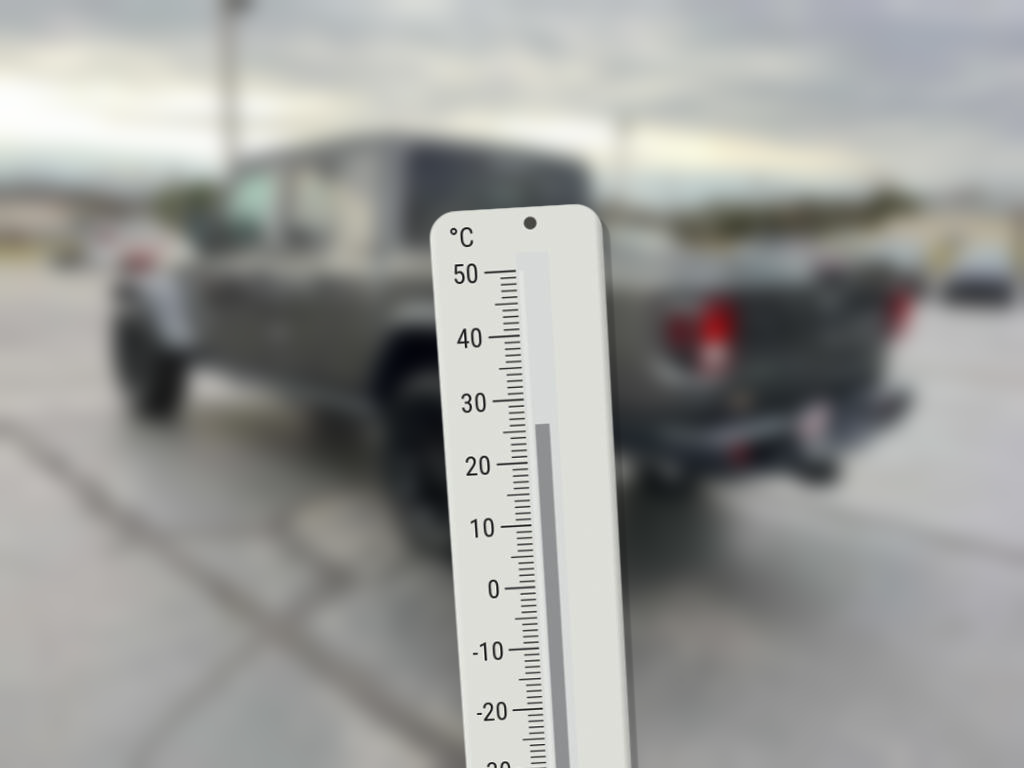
26 °C
